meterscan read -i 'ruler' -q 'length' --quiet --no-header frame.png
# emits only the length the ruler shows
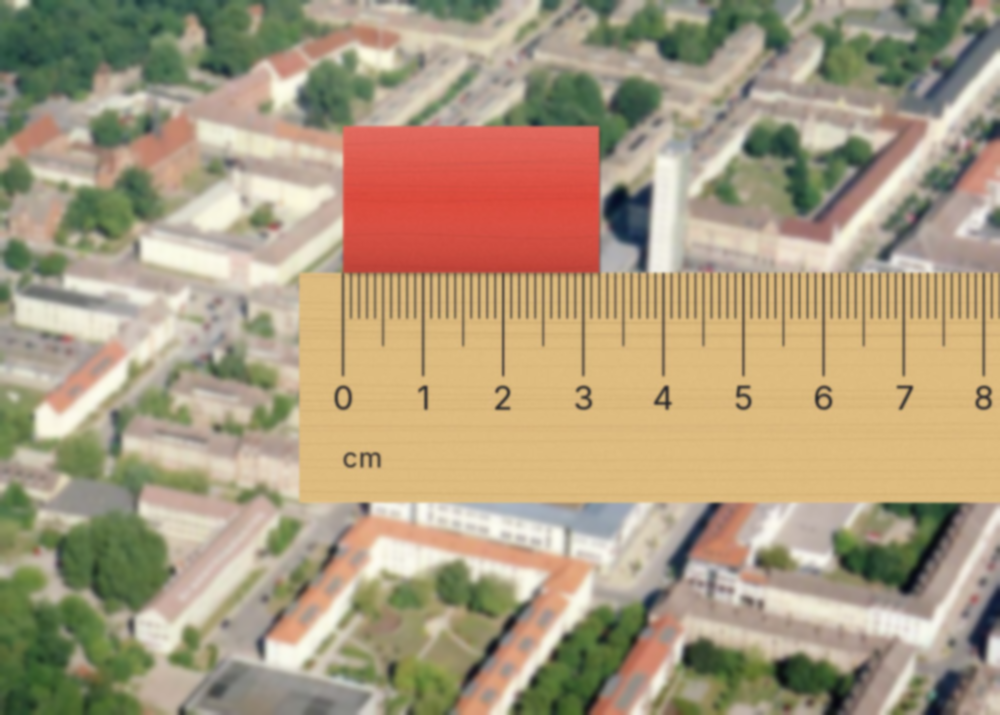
3.2 cm
